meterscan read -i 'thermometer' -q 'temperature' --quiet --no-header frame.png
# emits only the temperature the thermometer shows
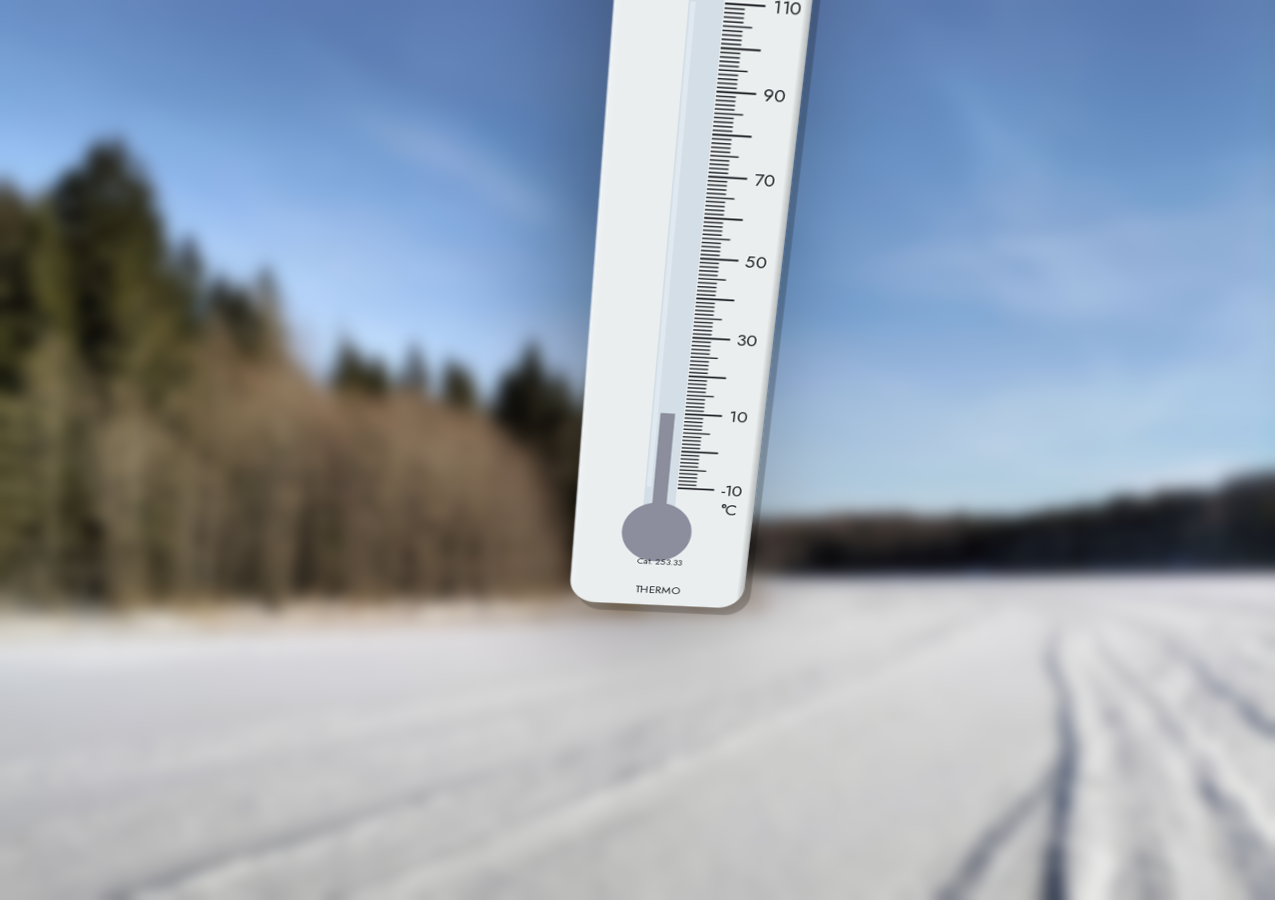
10 °C
